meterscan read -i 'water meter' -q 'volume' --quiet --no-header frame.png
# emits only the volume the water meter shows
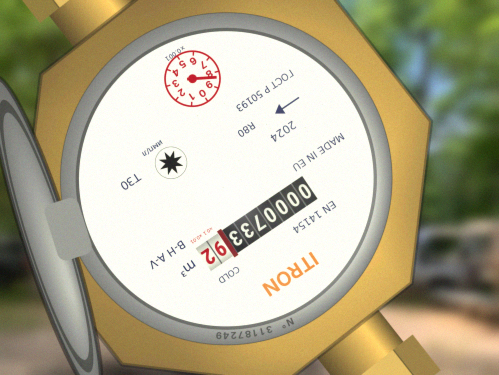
733.928 m³
